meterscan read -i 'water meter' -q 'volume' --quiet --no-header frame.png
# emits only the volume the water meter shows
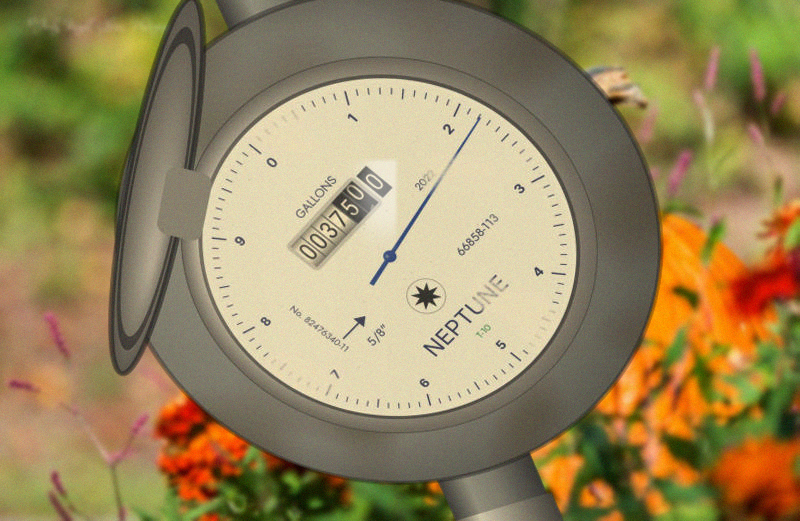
37502.2 gal
